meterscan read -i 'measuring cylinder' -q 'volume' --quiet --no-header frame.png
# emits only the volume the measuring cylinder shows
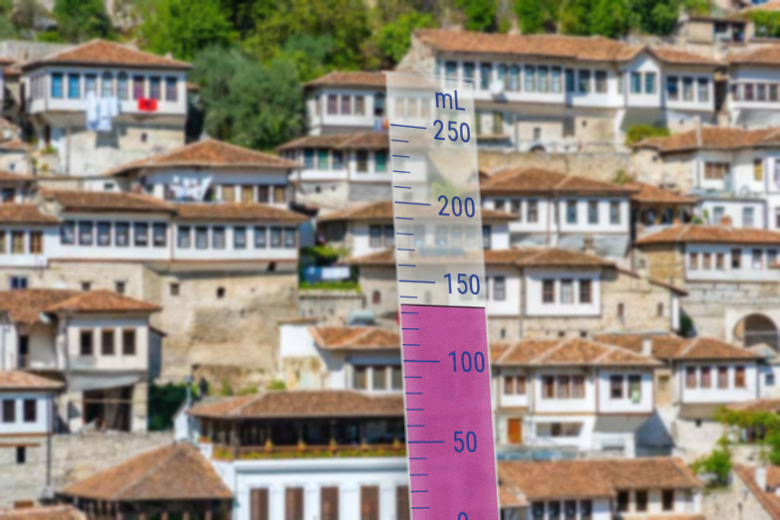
135 mL
